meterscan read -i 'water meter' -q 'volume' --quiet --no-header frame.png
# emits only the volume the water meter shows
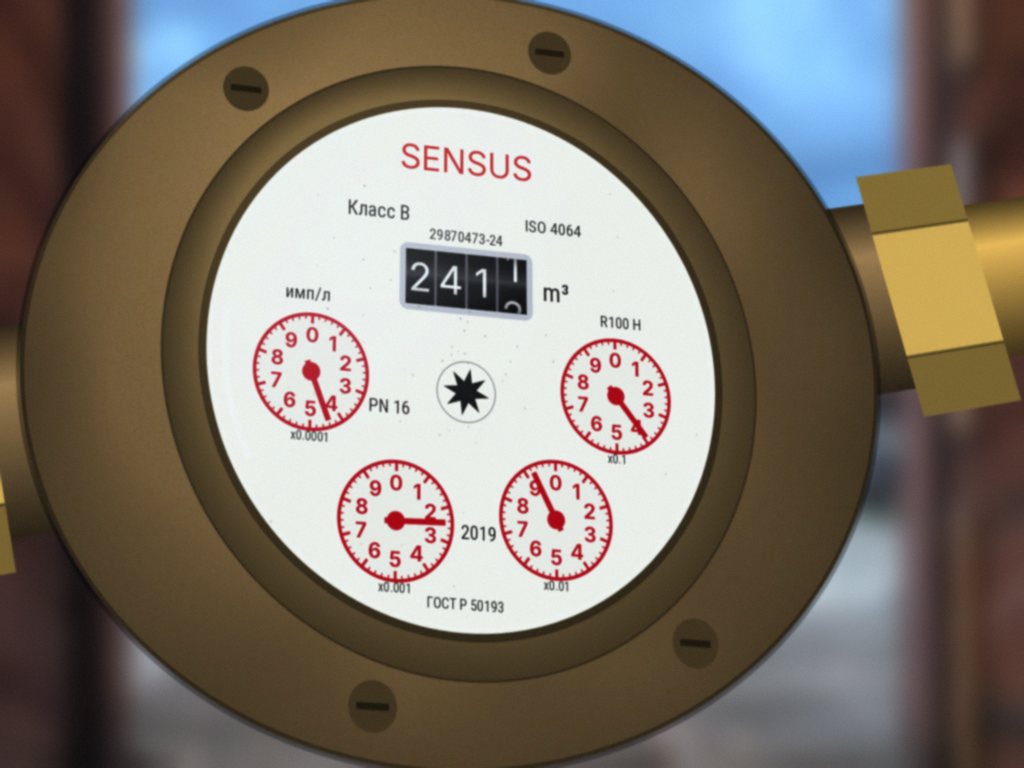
2411.3924 m³
